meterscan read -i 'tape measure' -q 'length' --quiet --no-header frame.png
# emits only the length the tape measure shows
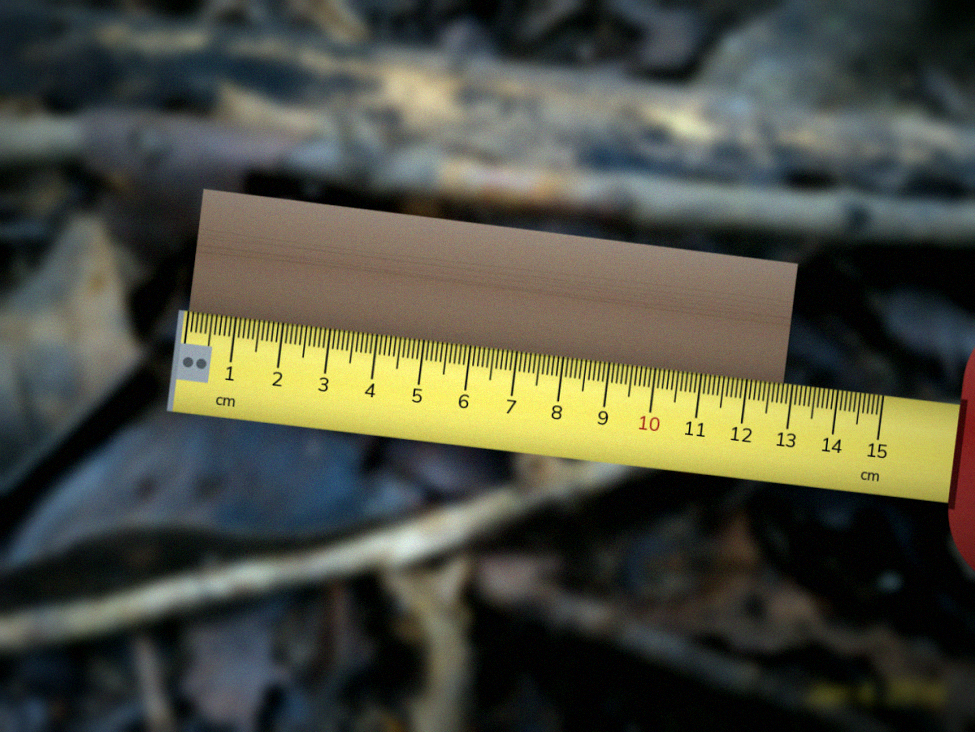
12.8 cm
